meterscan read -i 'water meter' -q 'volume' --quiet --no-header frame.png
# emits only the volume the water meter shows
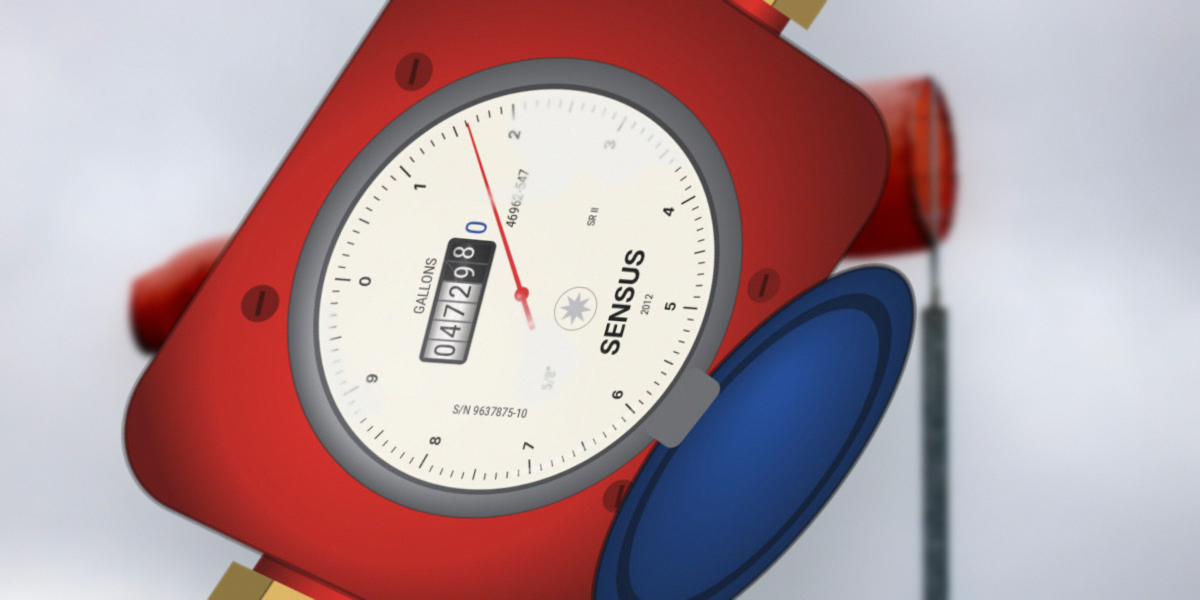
472981.6 gal
